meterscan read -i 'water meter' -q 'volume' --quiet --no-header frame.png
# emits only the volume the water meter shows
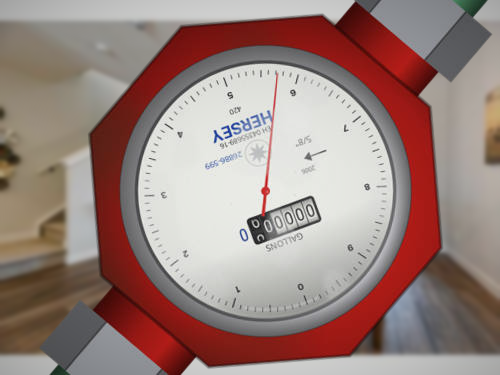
85.7 gal
